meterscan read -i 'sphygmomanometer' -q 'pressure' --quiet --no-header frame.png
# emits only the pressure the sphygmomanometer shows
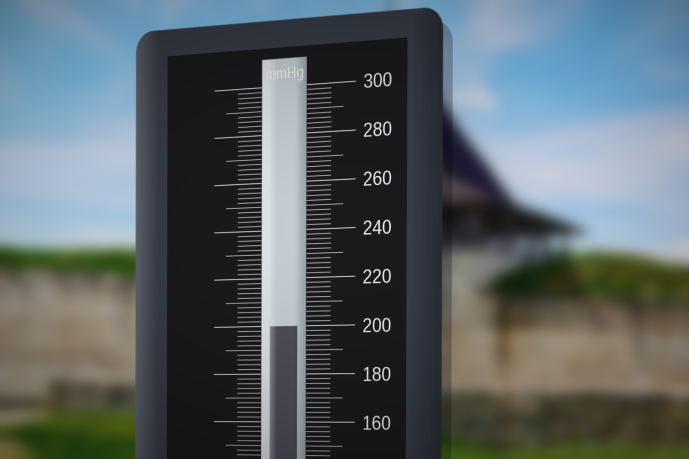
200 mmHg
